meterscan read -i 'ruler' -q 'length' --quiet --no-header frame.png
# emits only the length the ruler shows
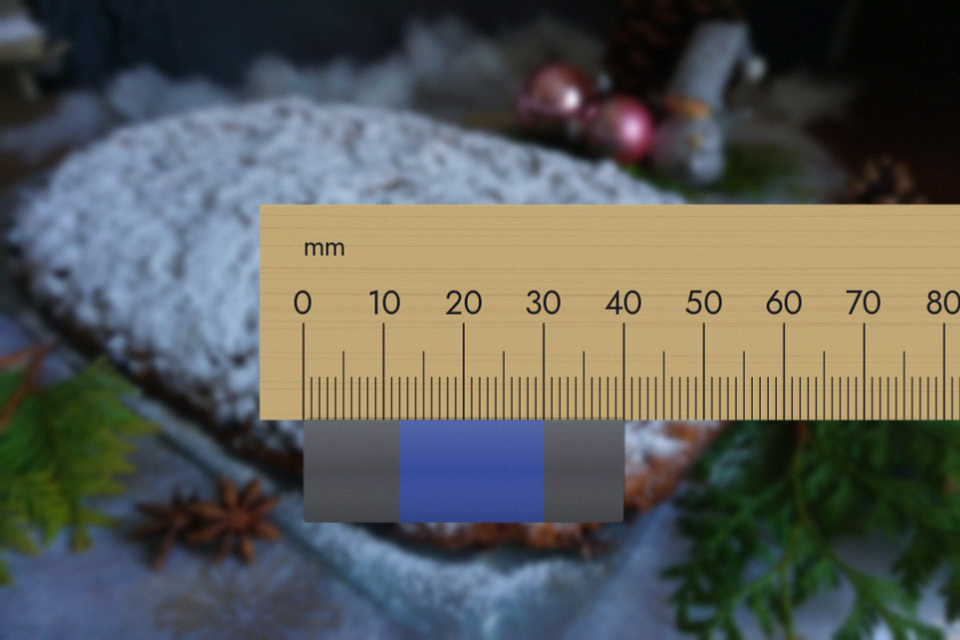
40 mm
